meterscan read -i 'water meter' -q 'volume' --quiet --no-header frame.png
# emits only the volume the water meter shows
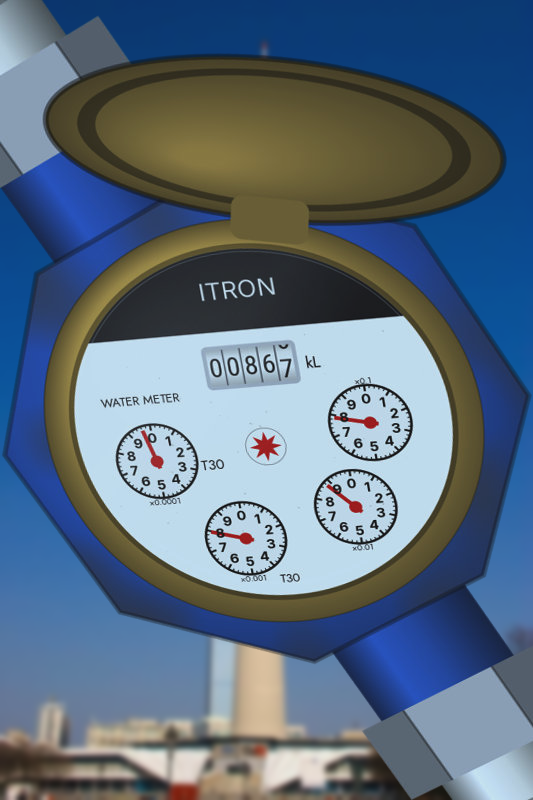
866.7879 kL
